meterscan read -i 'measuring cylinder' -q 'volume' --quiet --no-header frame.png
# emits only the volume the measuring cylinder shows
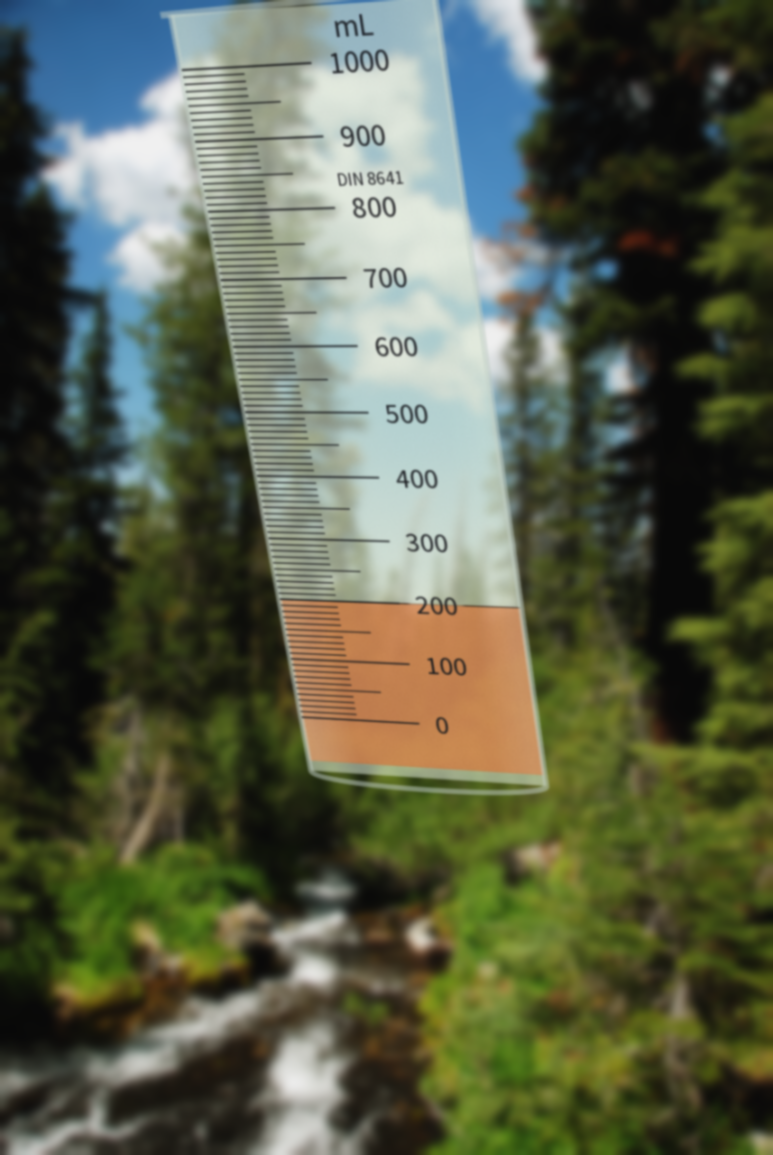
200 mL
